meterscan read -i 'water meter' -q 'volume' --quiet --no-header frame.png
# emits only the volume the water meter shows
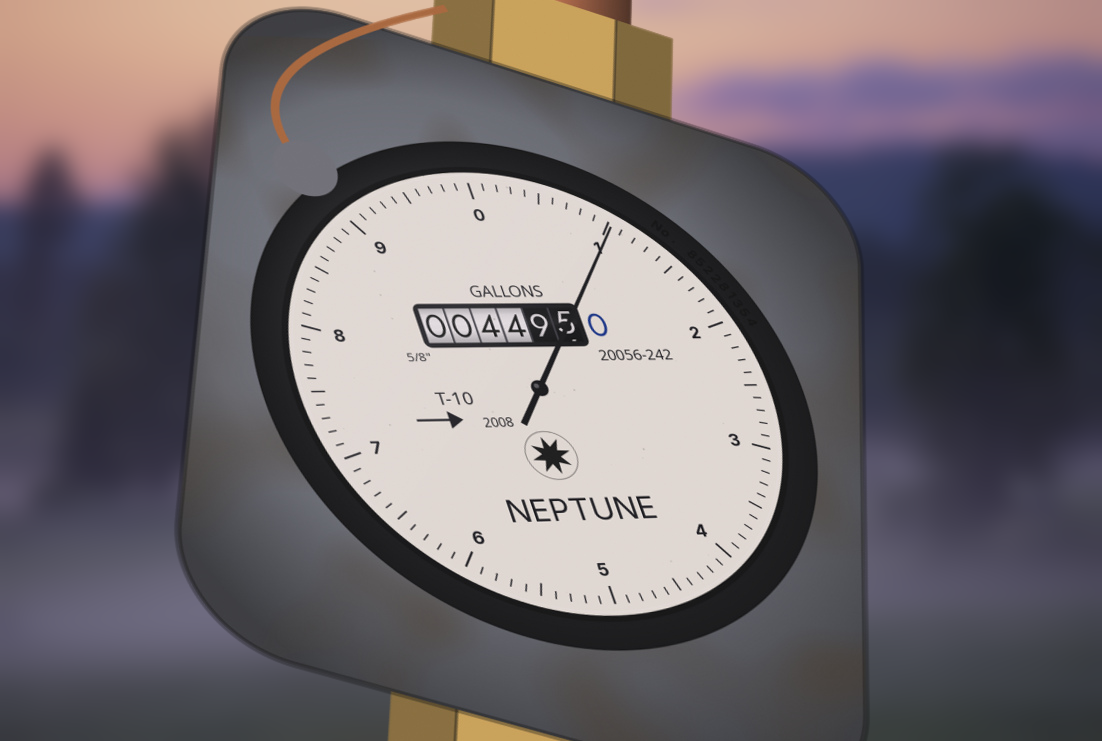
44951.0 gal
